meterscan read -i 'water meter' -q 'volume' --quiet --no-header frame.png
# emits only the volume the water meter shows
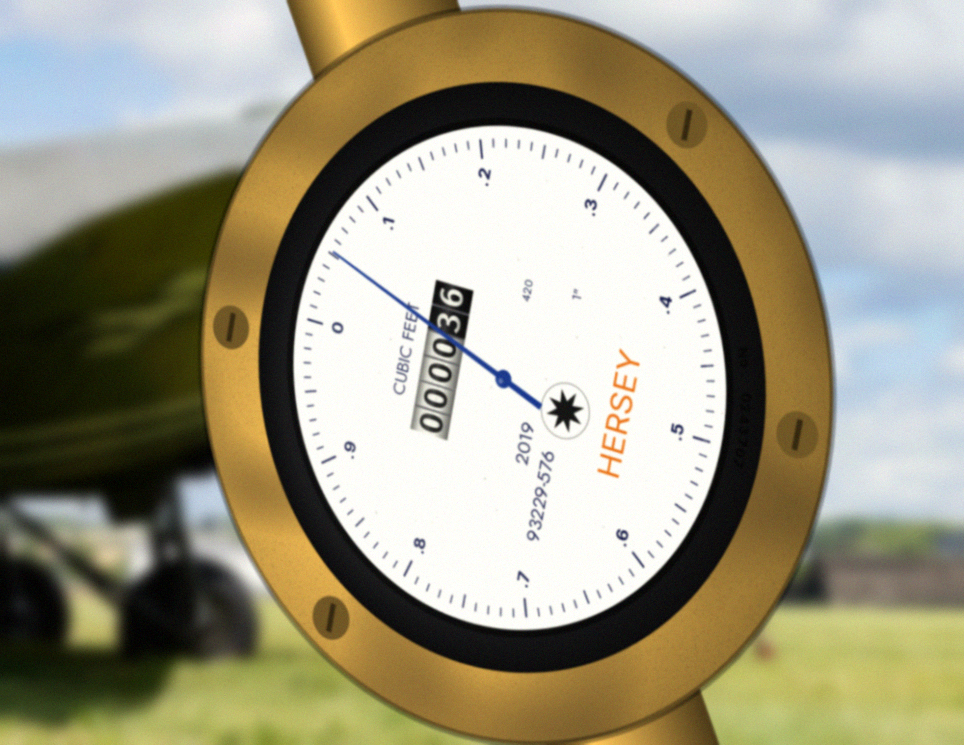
36.05 ft³
